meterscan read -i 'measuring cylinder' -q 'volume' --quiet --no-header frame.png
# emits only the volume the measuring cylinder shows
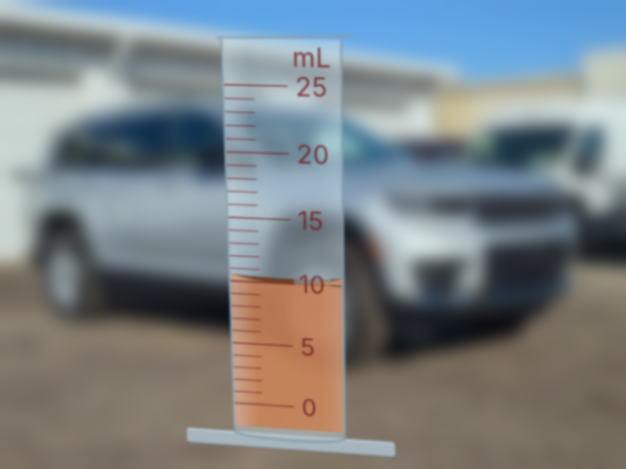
10 mL
